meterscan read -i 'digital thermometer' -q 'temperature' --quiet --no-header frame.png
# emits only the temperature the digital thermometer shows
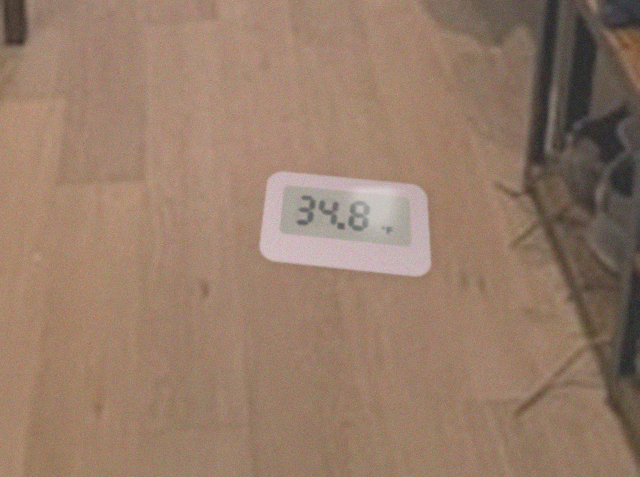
34.8 °F
